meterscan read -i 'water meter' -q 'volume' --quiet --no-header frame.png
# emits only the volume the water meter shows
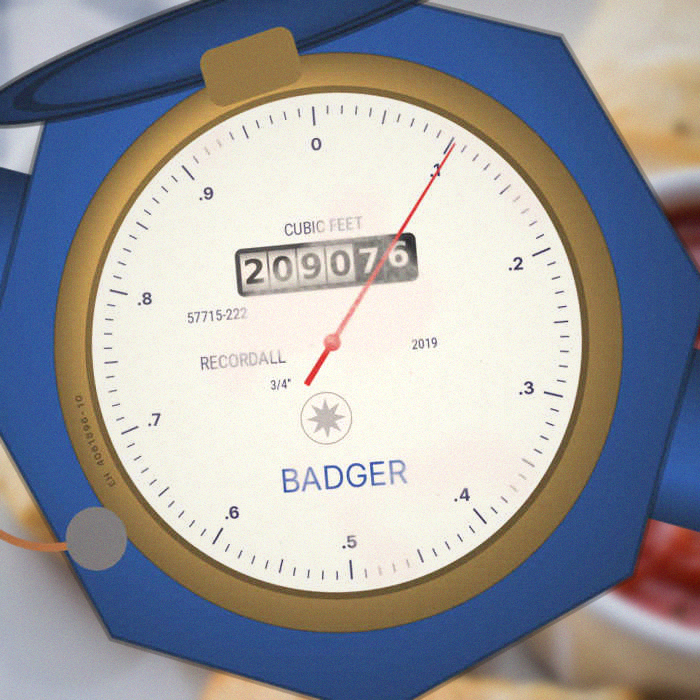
209076.10 ft³
